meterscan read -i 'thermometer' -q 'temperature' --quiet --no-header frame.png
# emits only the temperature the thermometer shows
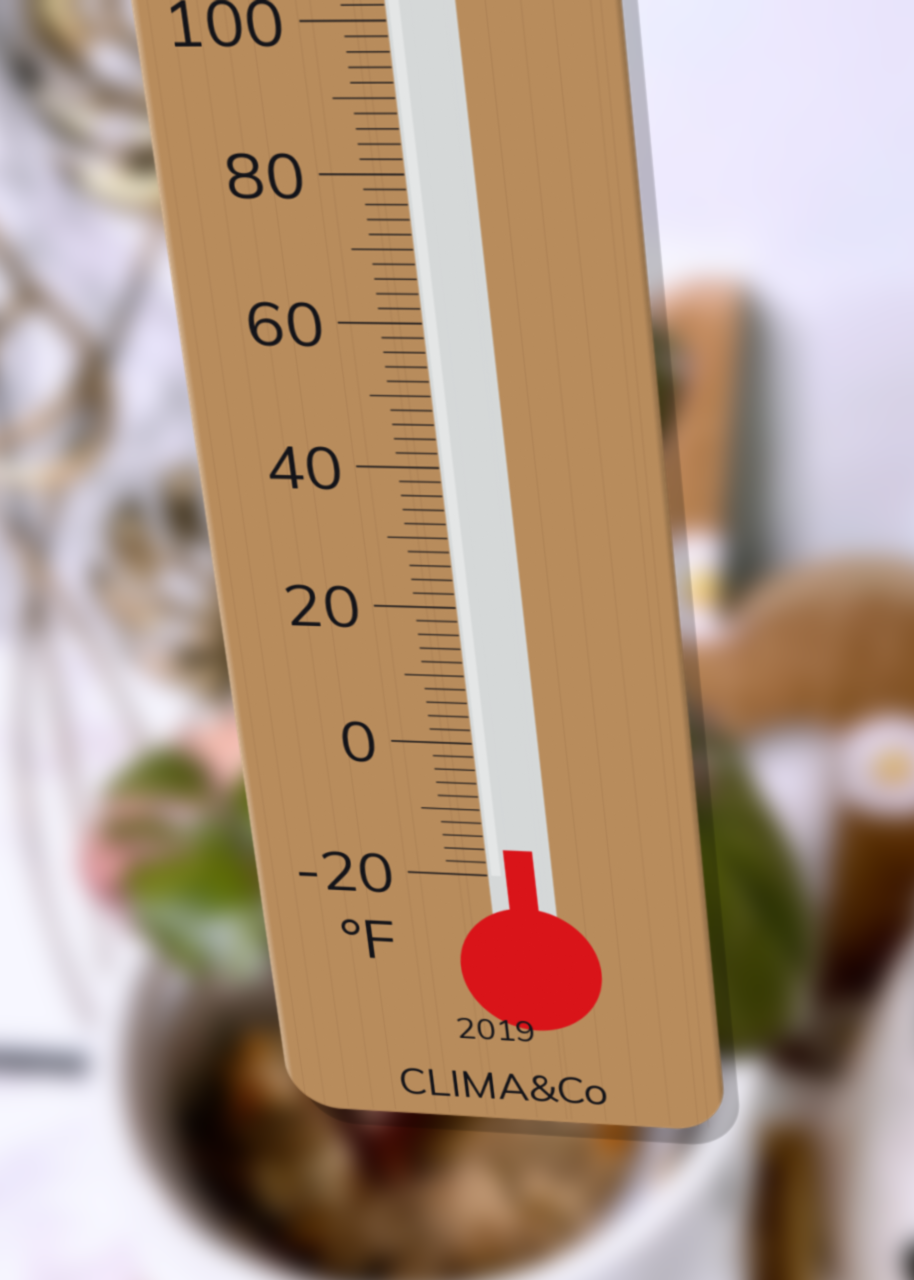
-16 °F
